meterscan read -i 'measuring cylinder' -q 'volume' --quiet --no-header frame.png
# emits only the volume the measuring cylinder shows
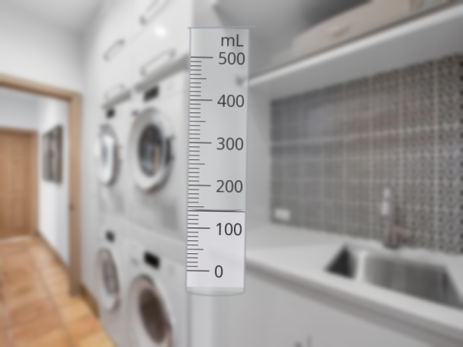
140 mL
